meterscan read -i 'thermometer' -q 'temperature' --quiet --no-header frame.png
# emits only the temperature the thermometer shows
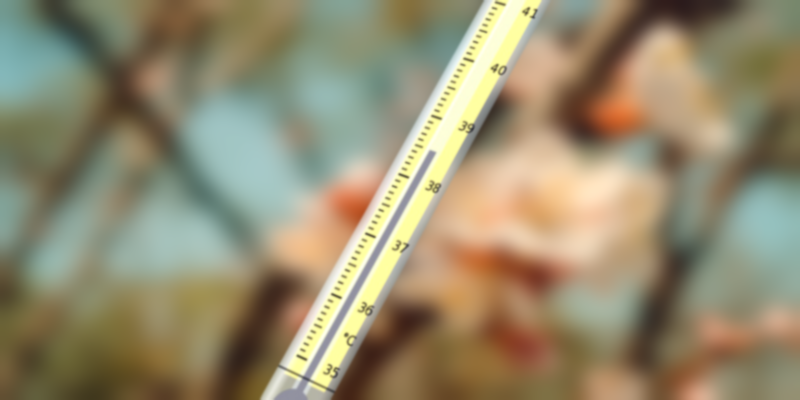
38.5 °C
